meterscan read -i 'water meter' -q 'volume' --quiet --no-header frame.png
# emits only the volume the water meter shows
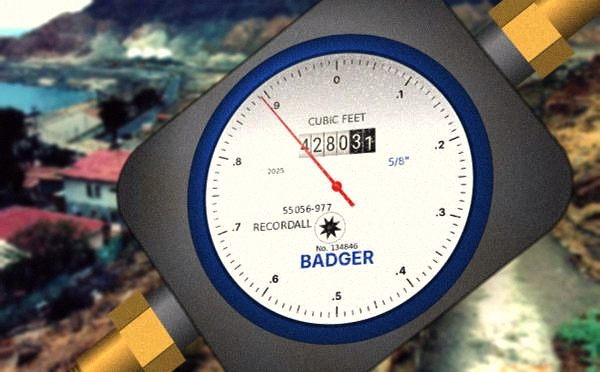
428030.89 ft³
